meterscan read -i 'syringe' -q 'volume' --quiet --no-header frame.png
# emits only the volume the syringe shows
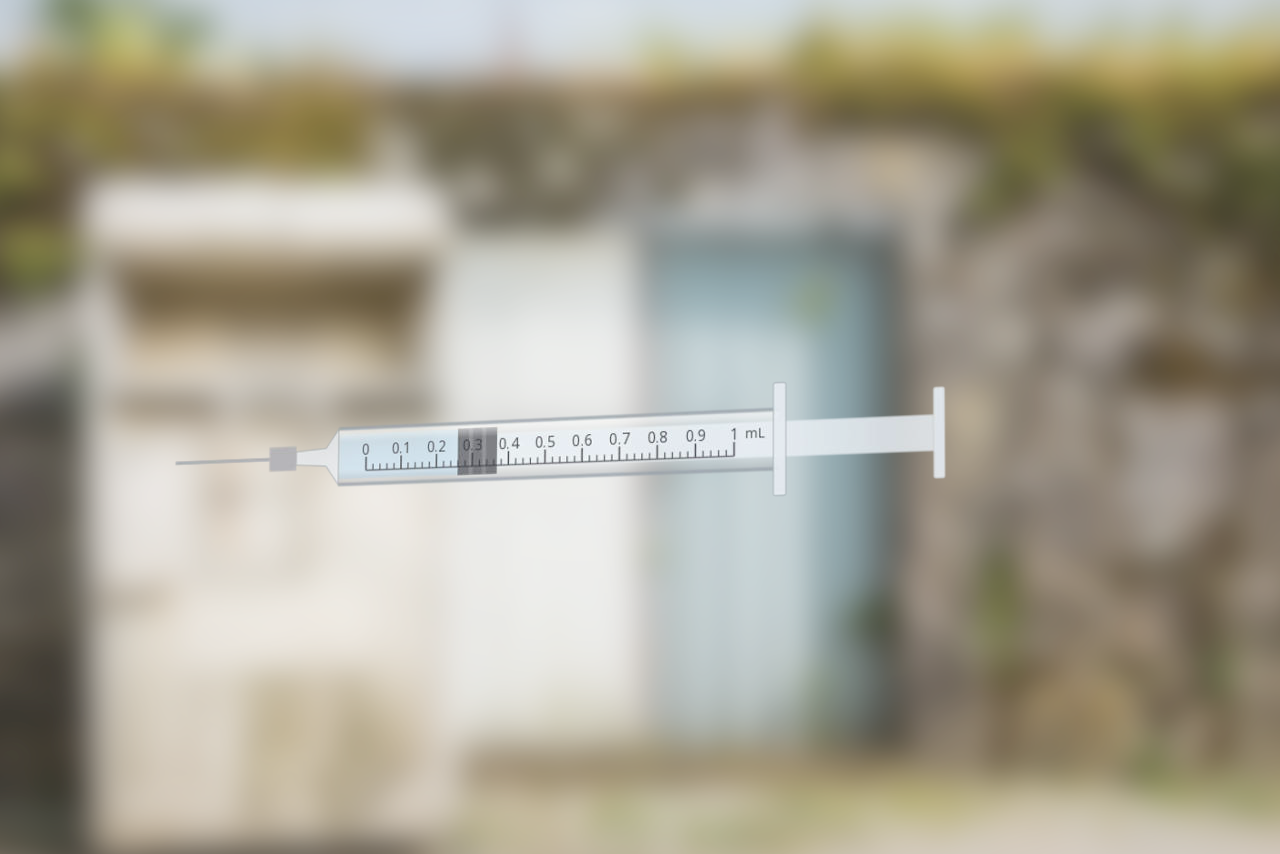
0.26 mL
